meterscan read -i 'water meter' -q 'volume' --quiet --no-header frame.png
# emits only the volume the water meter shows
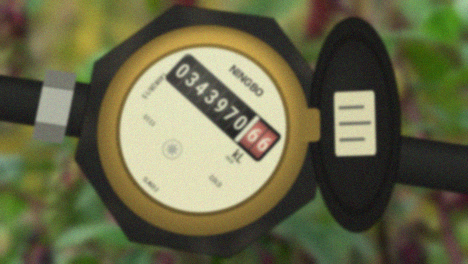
343970.66 kL
